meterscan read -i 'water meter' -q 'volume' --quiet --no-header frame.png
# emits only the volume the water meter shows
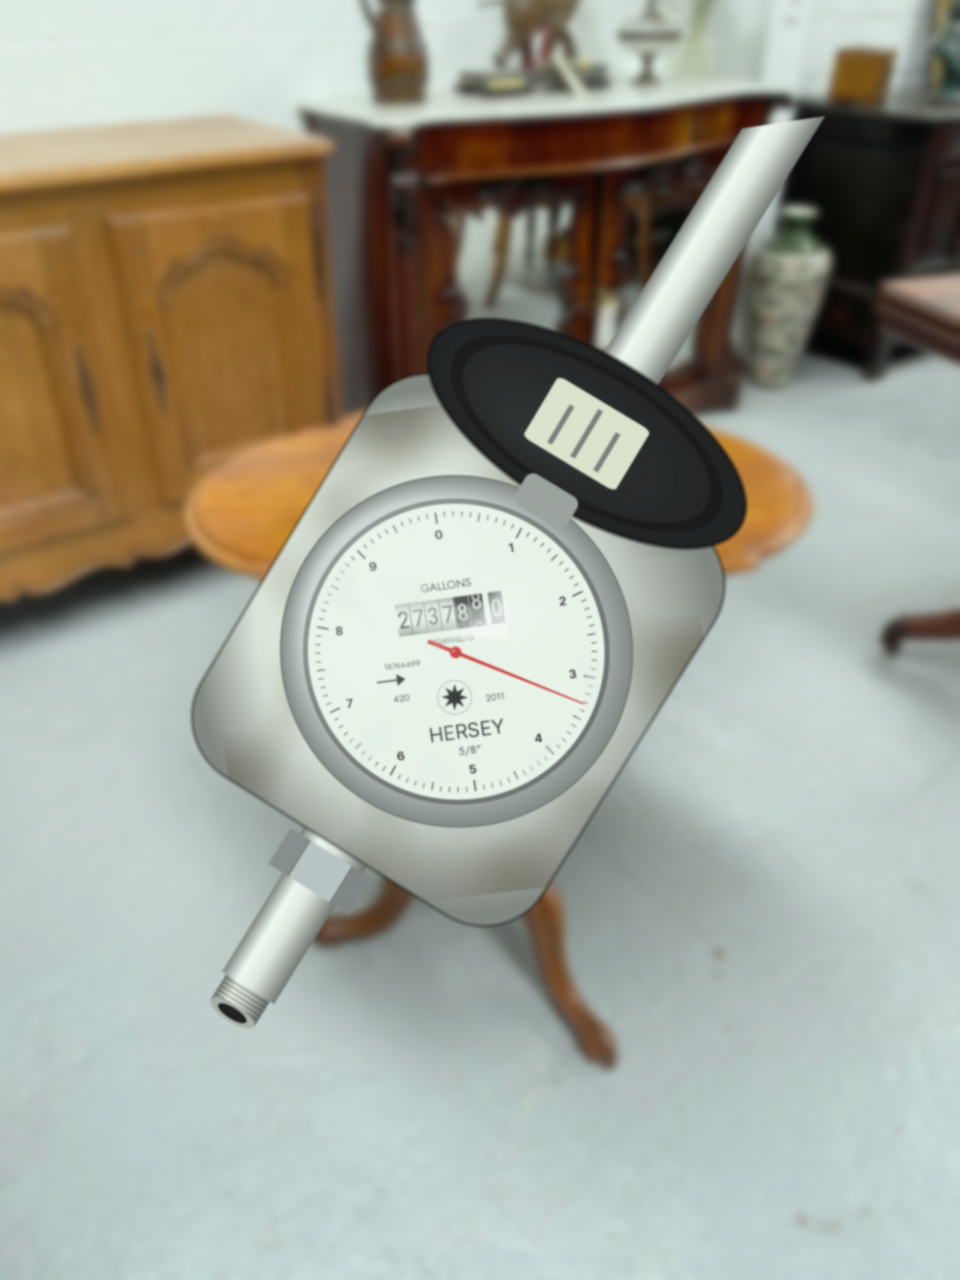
2737883.3 gal
